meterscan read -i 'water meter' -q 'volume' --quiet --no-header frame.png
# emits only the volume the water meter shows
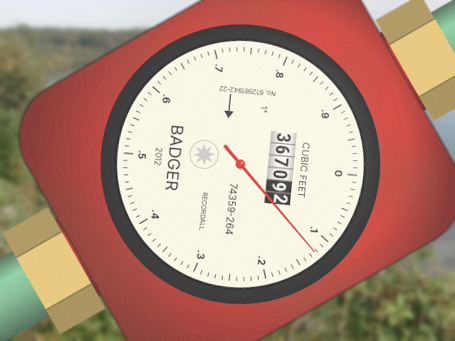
367092.12 ft³
